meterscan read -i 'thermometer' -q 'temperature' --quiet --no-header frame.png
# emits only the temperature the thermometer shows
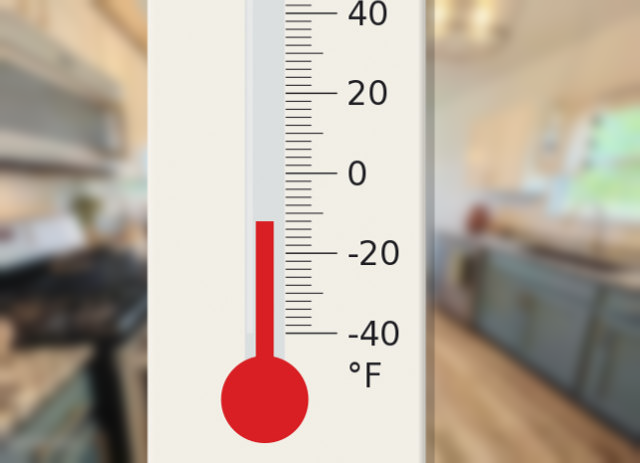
-12 °F
